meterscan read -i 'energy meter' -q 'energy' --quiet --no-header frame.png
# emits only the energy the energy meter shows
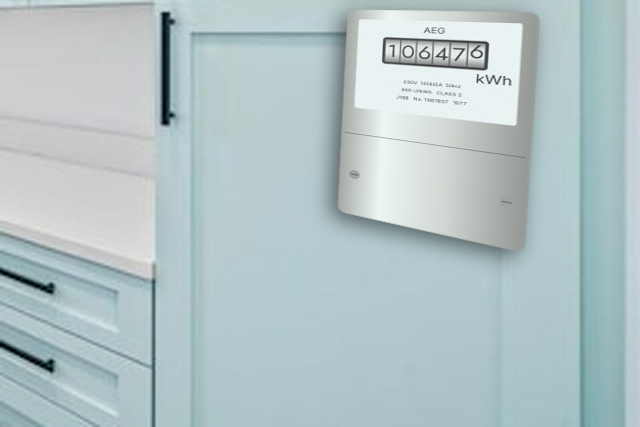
106476 kWh
